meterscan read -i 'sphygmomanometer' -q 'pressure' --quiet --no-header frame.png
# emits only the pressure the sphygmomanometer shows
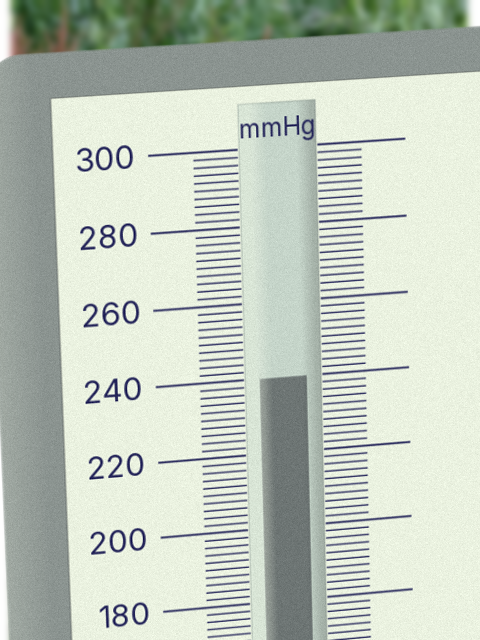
240 mmHg
